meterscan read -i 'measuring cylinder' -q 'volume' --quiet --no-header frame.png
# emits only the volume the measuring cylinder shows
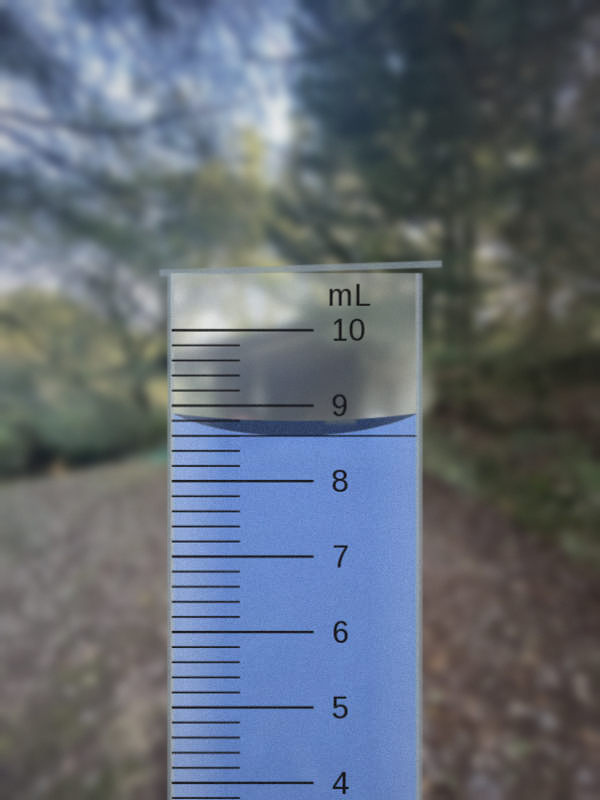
8.6 mL
